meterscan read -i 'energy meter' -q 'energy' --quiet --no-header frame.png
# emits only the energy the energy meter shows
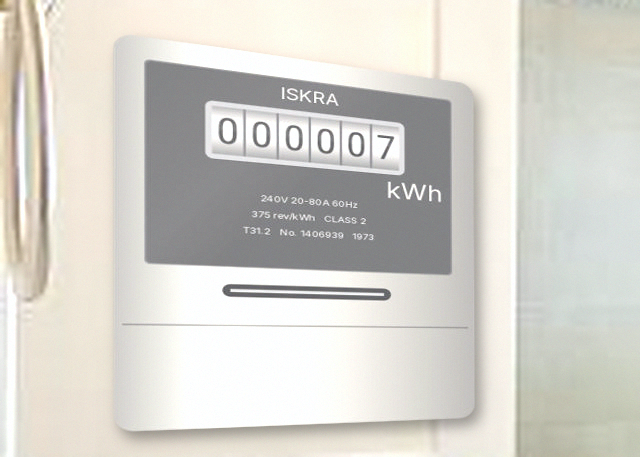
7 kWh
